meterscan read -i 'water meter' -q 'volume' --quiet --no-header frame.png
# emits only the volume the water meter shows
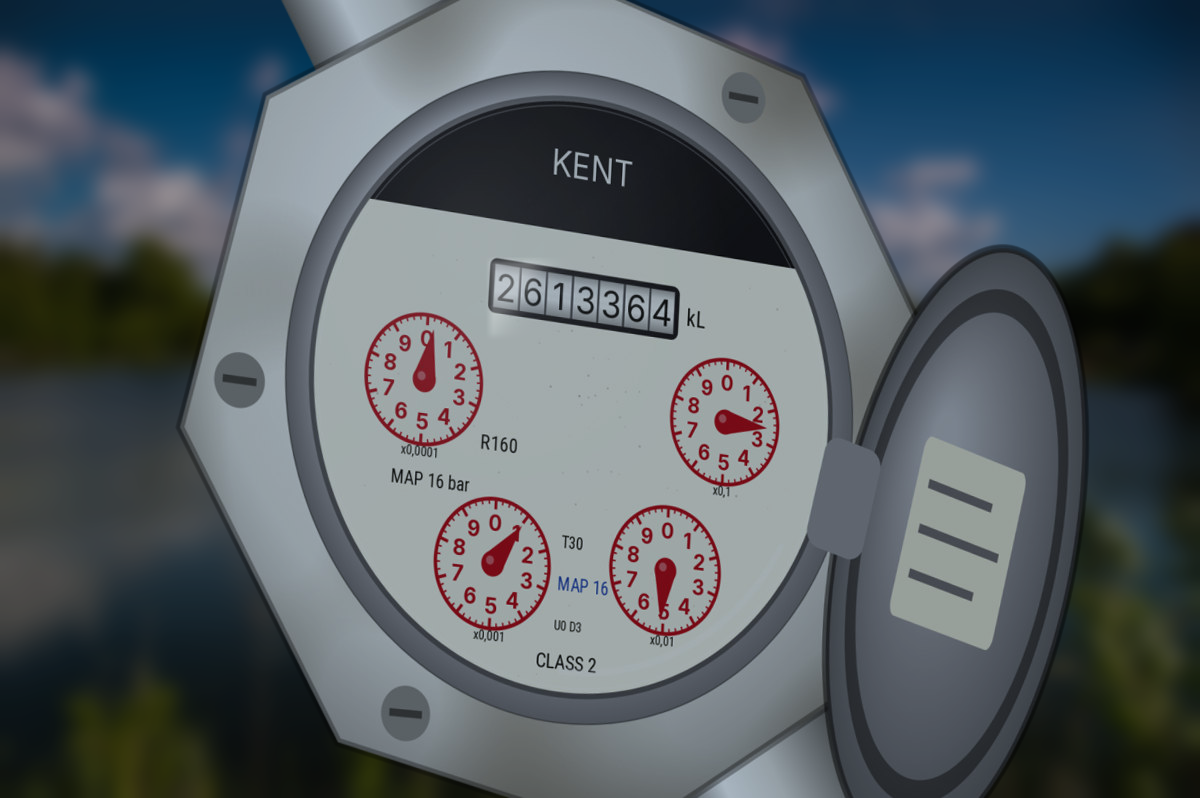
2613364.2510 kL
